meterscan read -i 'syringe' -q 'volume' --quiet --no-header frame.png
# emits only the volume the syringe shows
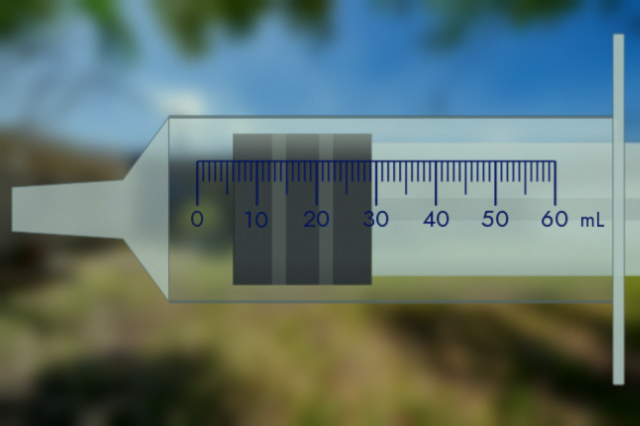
6 mL
